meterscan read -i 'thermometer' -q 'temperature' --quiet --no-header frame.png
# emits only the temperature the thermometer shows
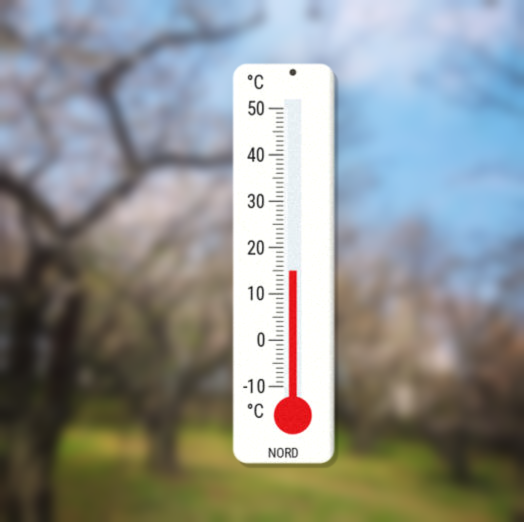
15 °C
